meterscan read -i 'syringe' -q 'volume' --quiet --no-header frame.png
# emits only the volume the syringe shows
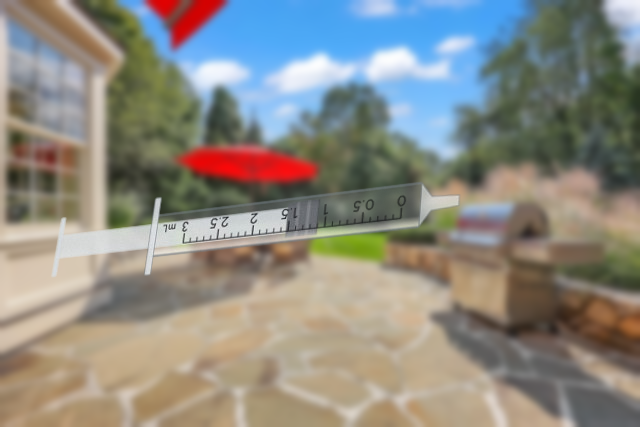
1.1 mL
